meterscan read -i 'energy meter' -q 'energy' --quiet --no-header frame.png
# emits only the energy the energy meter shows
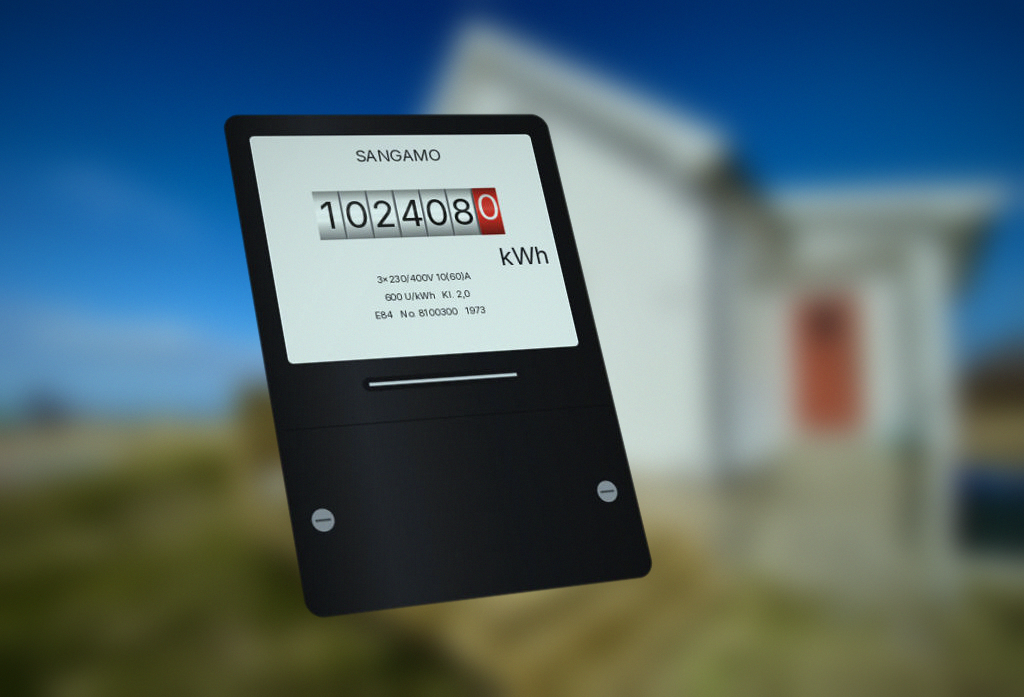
102408.0 kWh
